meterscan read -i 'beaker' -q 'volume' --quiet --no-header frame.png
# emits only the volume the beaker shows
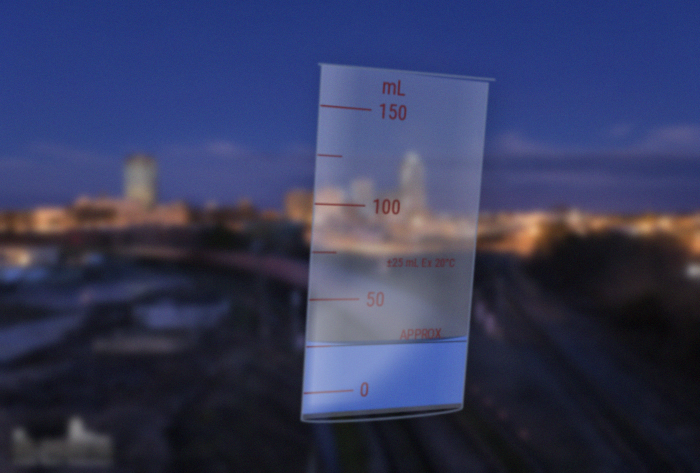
25 mL
